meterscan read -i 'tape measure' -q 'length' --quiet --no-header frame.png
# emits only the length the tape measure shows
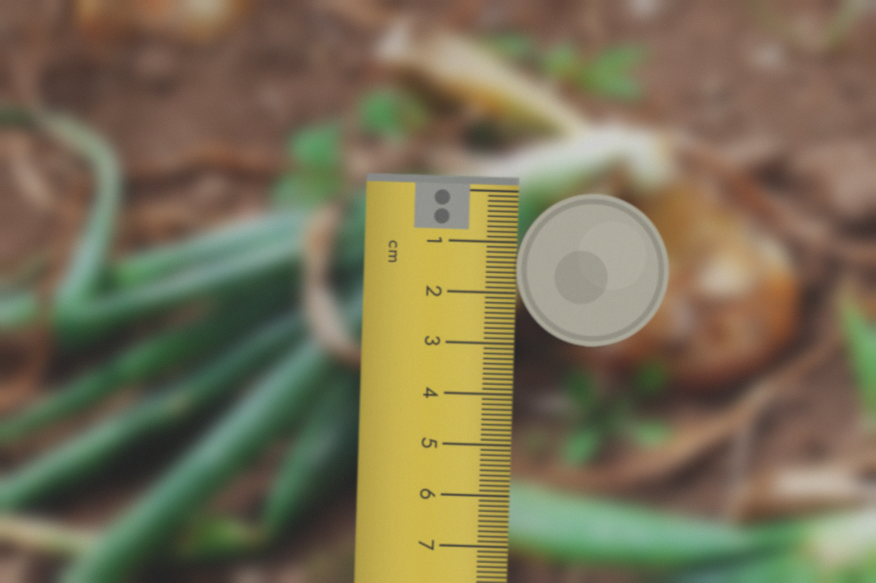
3 cm
